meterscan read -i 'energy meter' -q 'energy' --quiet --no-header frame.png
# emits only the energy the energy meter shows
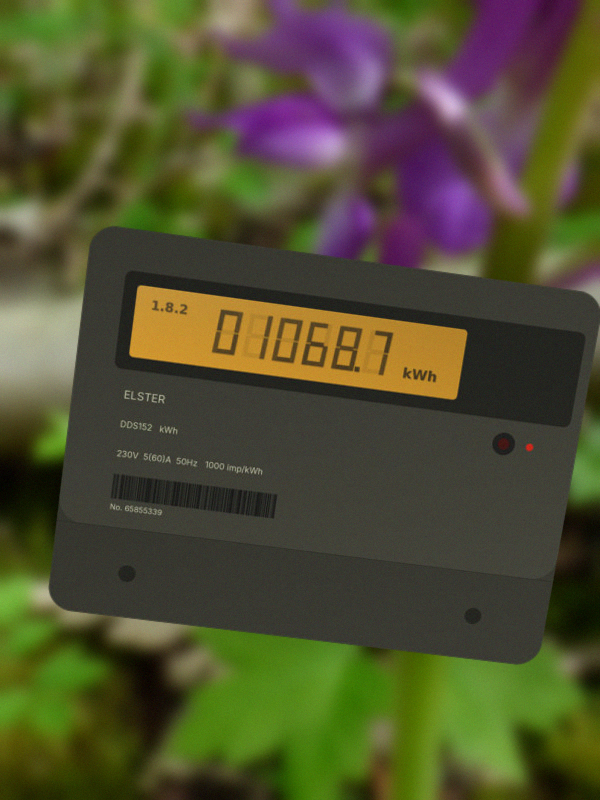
1068.7 kWh
